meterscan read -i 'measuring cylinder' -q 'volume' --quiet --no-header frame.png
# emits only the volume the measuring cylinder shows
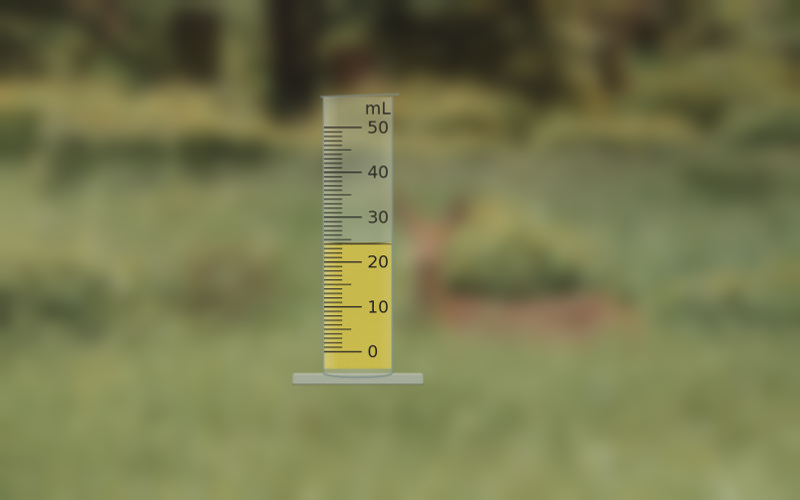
24 mL
